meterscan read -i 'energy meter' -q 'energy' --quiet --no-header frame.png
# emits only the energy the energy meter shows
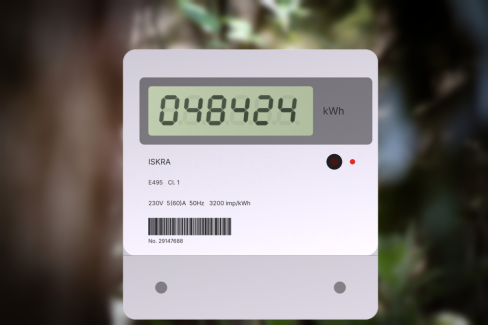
48424 kWh
